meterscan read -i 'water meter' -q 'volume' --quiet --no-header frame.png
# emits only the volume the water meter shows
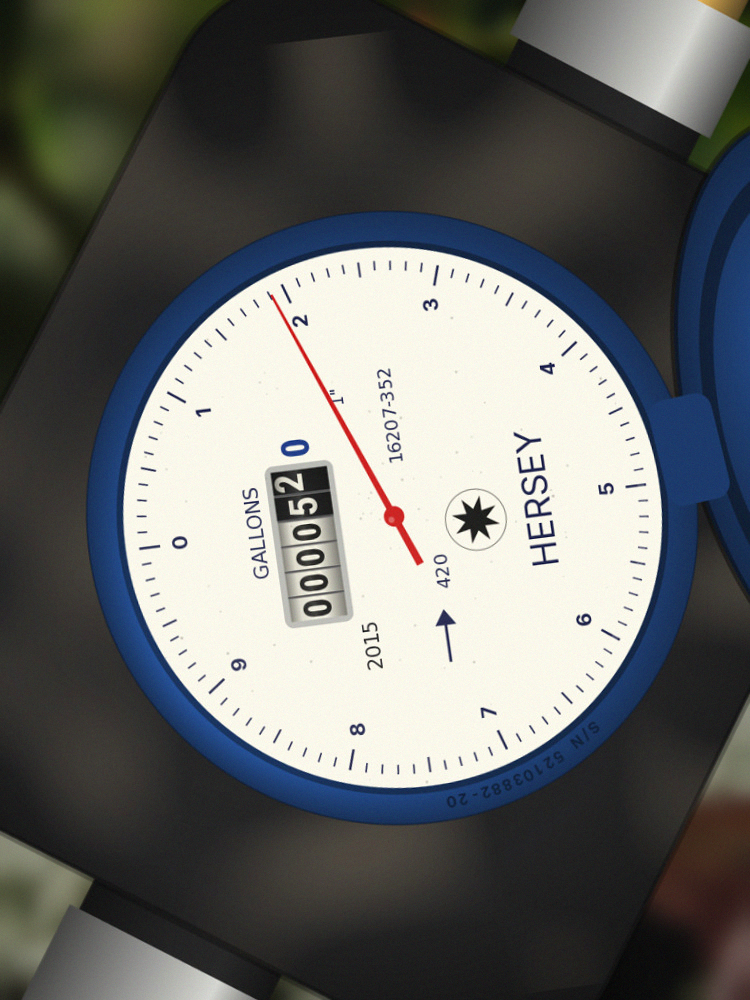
521.9 gal
